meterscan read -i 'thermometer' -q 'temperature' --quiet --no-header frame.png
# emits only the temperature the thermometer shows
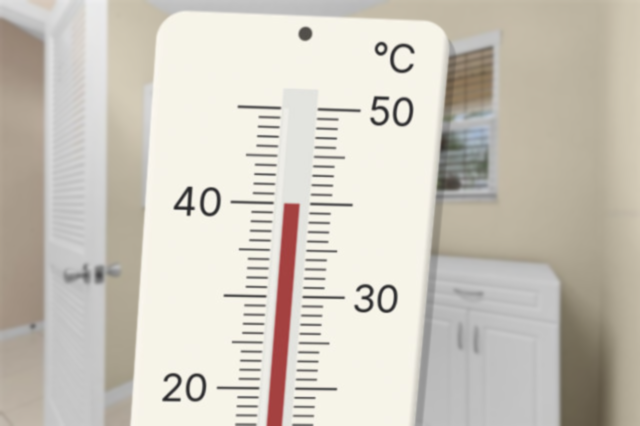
40 °C
